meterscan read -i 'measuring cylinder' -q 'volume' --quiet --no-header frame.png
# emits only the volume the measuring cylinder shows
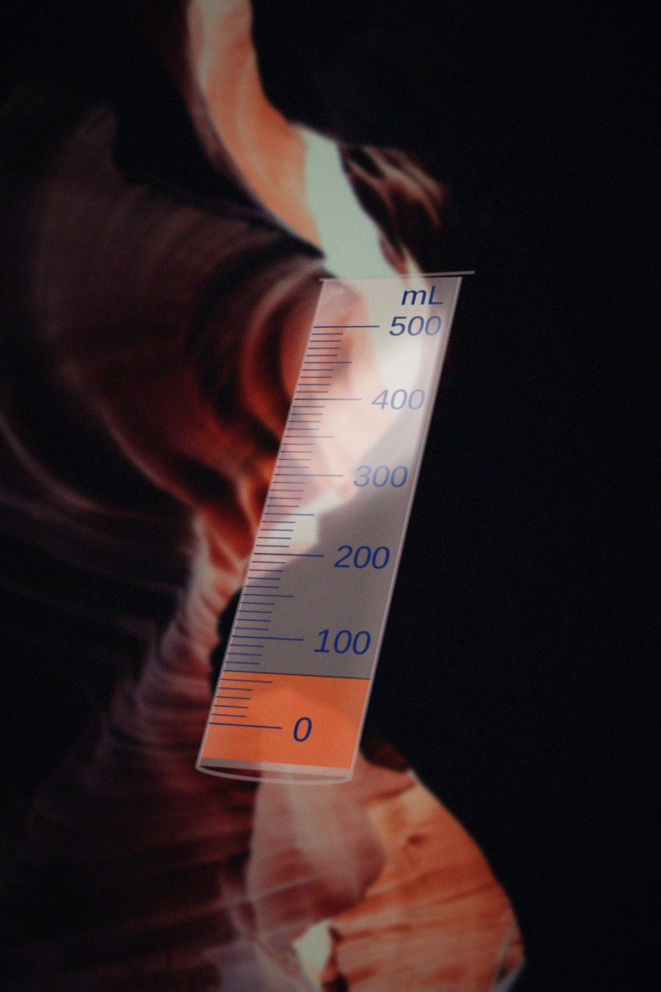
60 mL
